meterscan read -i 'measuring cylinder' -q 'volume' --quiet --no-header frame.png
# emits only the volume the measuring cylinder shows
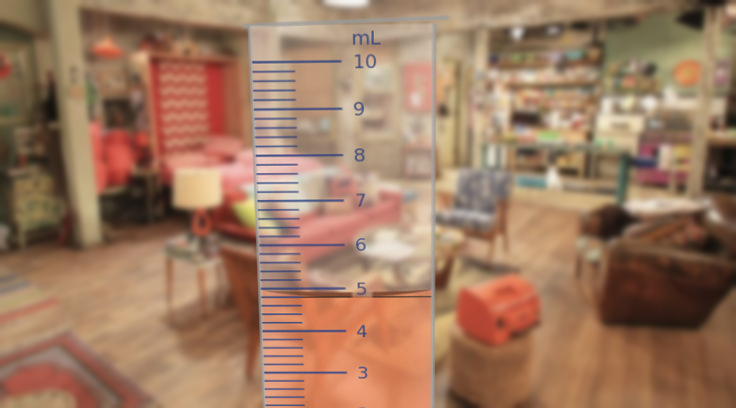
4.8 mL
